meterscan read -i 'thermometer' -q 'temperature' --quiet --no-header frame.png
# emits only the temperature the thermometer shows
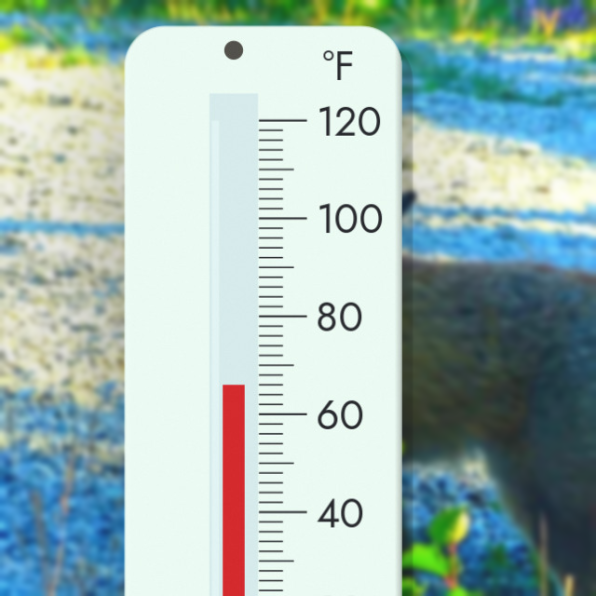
66 °F
